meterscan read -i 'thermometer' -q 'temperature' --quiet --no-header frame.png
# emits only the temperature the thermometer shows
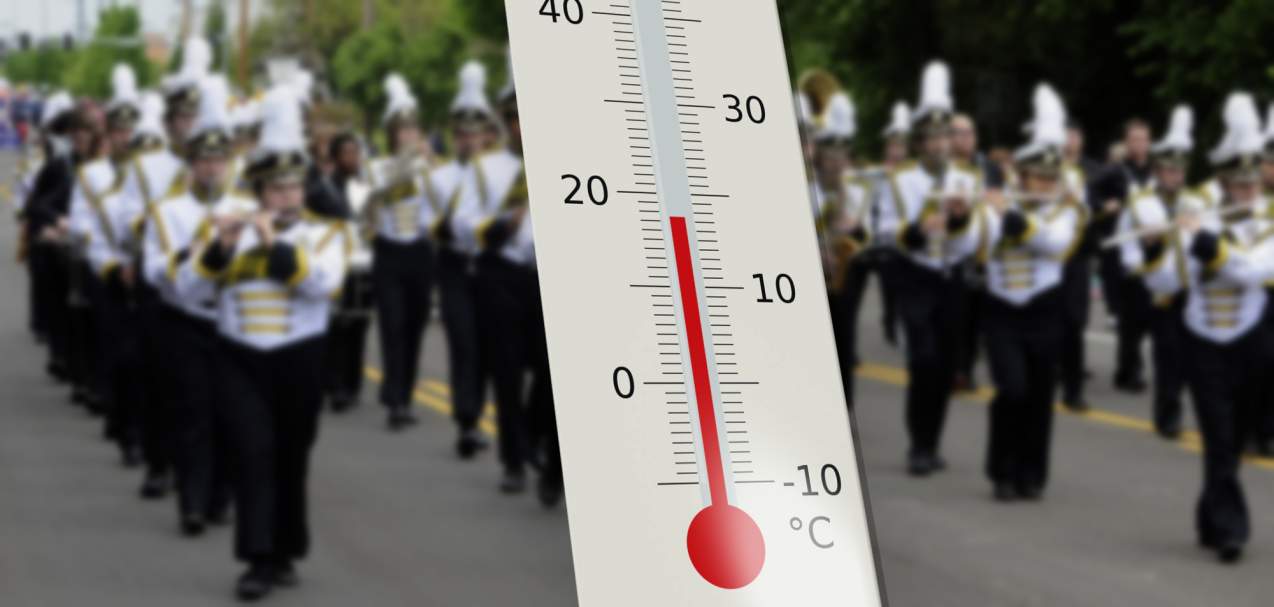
17.5 °C
